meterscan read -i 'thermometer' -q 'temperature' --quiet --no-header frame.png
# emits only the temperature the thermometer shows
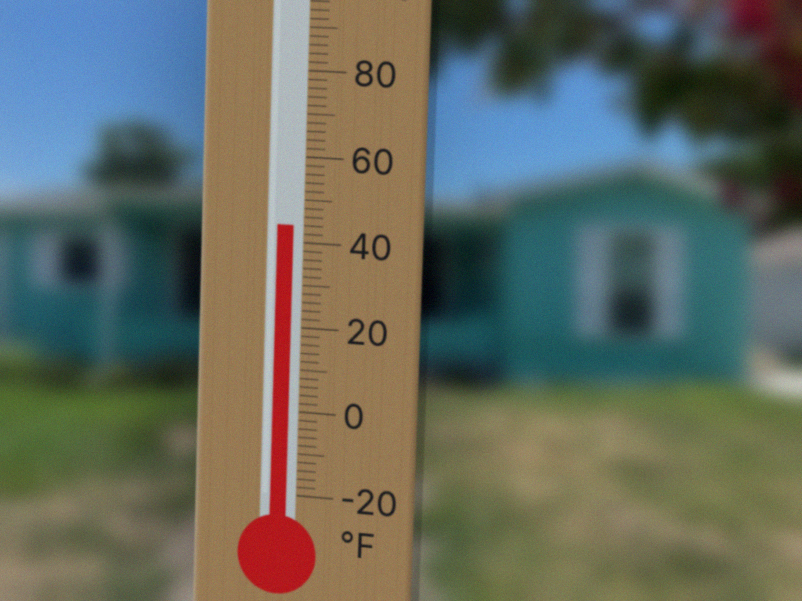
44 °F
